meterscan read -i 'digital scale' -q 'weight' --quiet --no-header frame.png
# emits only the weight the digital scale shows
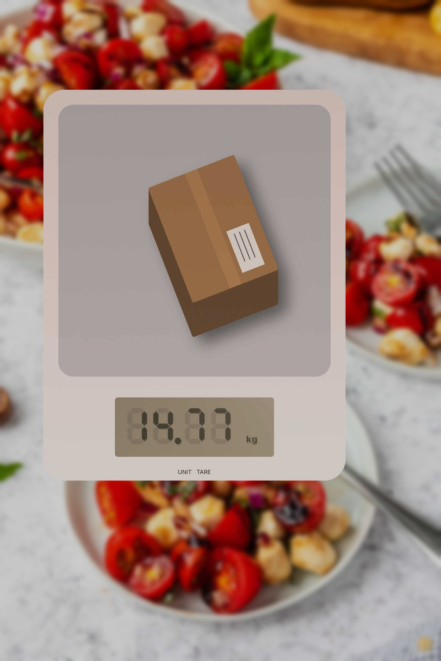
14.77 kg
